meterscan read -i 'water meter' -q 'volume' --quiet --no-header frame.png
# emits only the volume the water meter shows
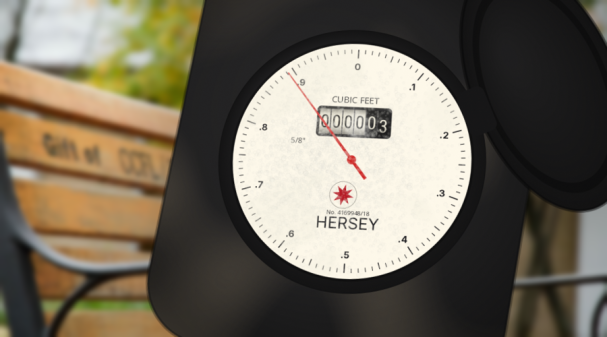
2.89 ft³
